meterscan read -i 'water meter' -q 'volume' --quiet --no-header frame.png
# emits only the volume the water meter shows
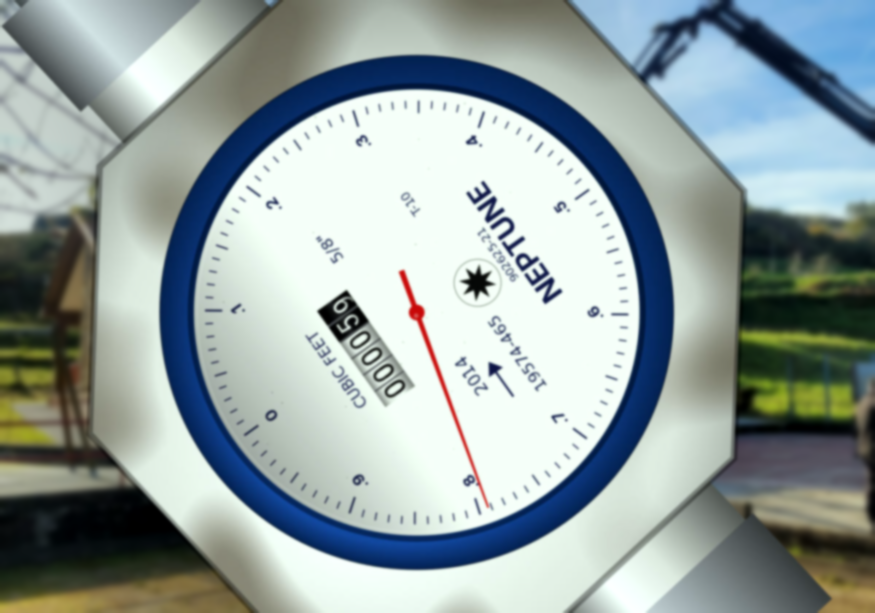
58.79 ft³
